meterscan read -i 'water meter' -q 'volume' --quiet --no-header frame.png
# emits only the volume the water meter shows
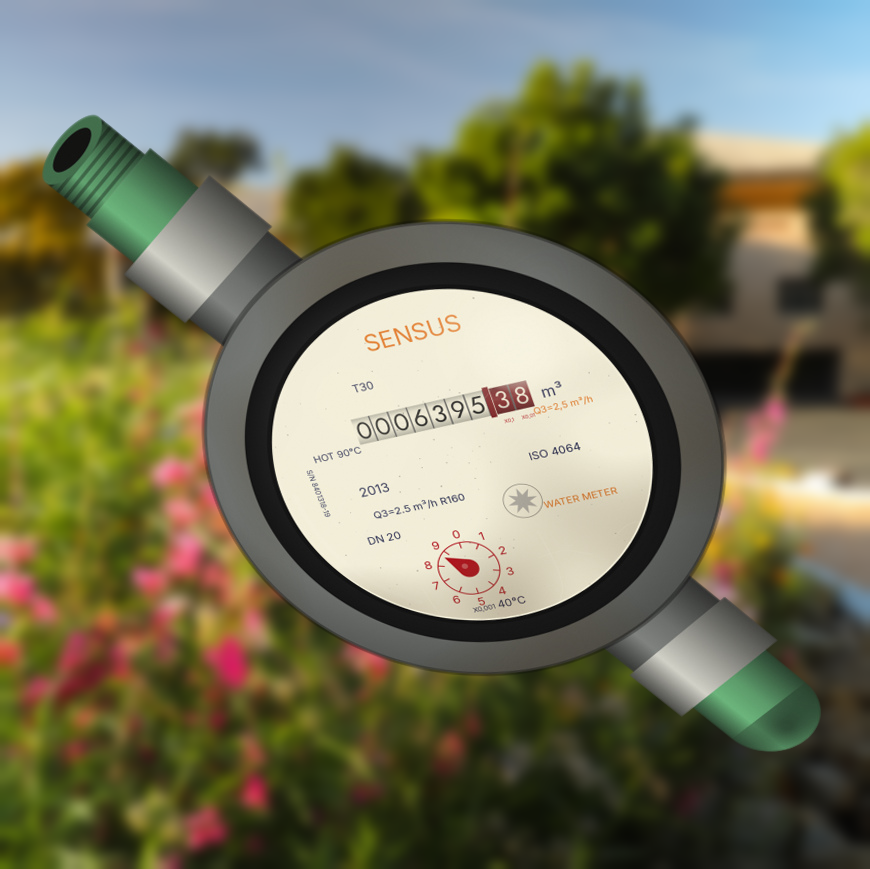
6395.388 m³
